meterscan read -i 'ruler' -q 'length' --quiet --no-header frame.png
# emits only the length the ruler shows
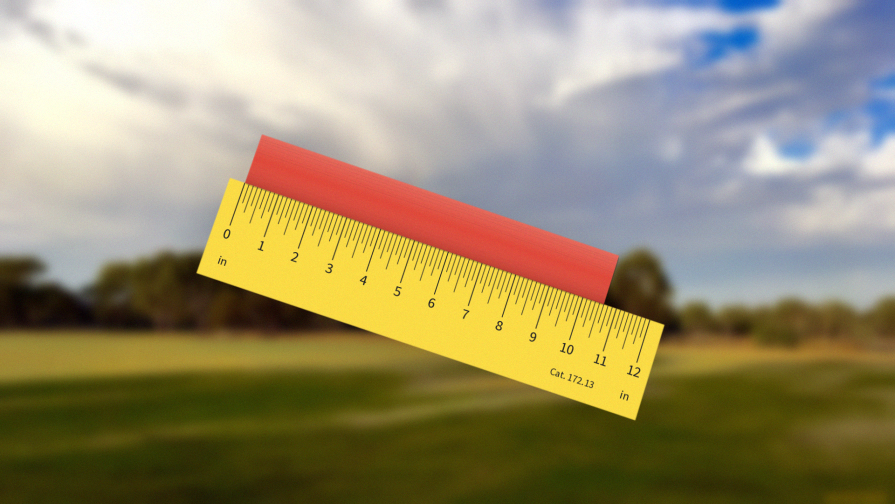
10.625 in
